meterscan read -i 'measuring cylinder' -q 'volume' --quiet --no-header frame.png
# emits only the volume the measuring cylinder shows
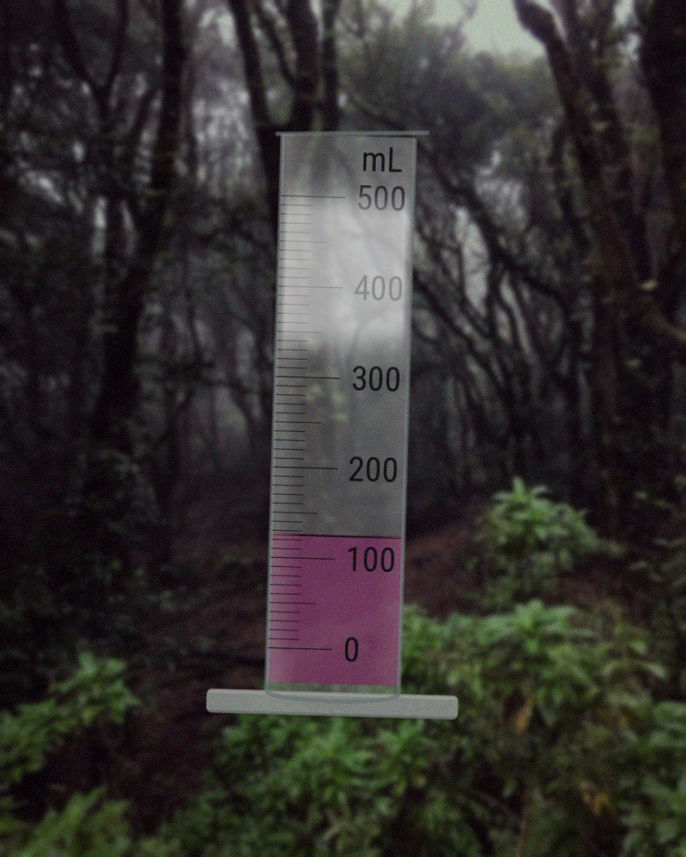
125 mL
